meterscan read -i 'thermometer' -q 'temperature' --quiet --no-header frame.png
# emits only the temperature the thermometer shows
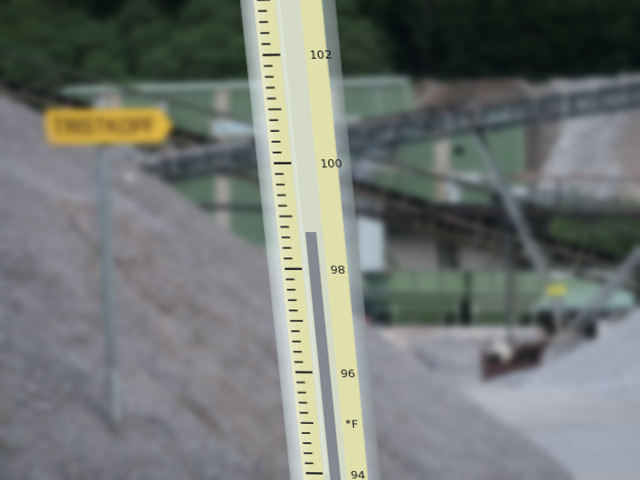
98.7 °F
